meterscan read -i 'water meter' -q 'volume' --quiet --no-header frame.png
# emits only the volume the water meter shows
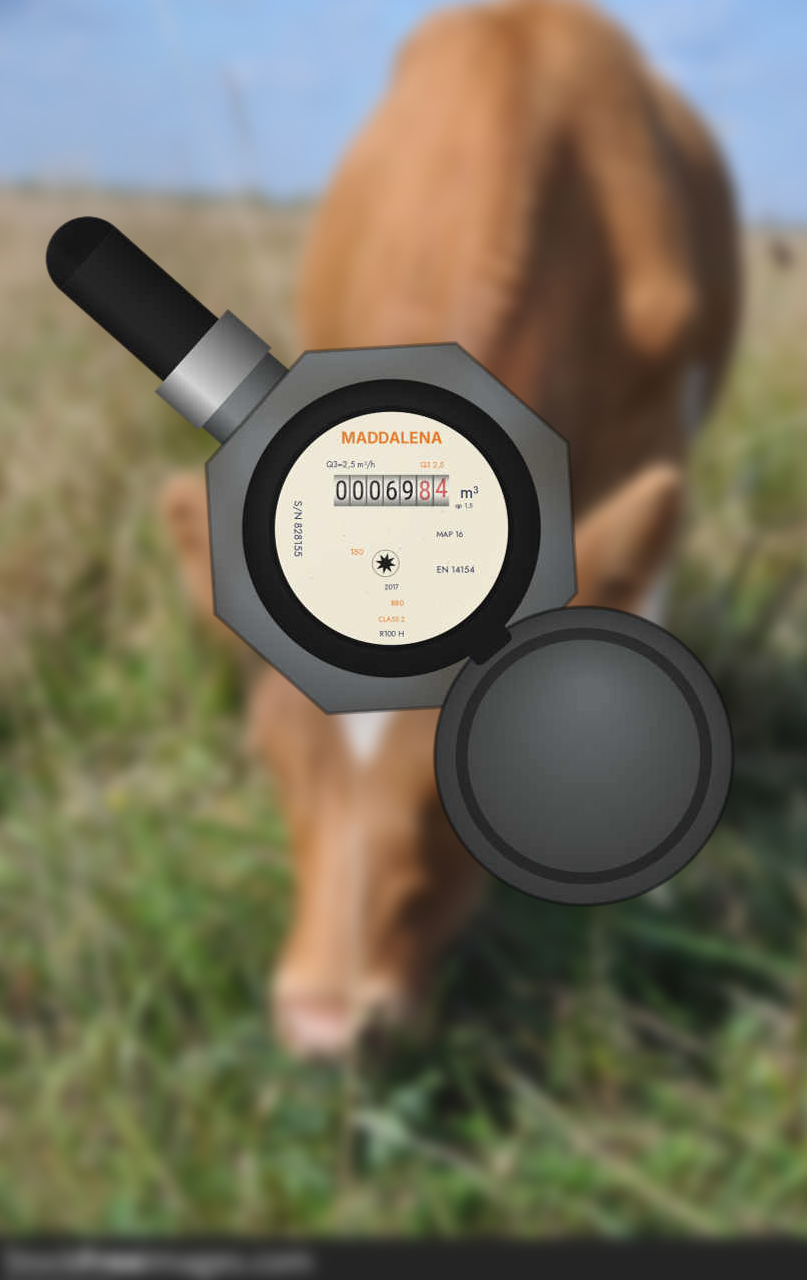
69.84 m³
